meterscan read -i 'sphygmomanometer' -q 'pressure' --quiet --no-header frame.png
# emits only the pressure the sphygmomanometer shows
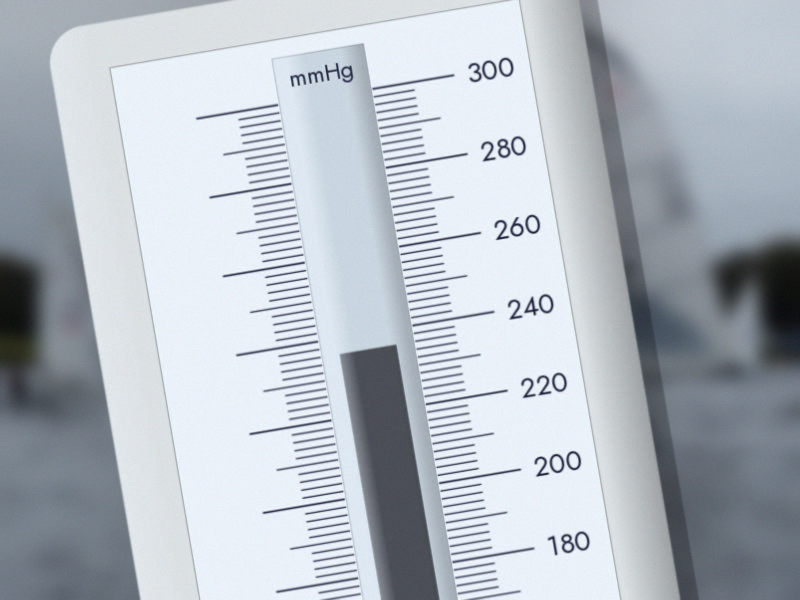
236 mmHg
